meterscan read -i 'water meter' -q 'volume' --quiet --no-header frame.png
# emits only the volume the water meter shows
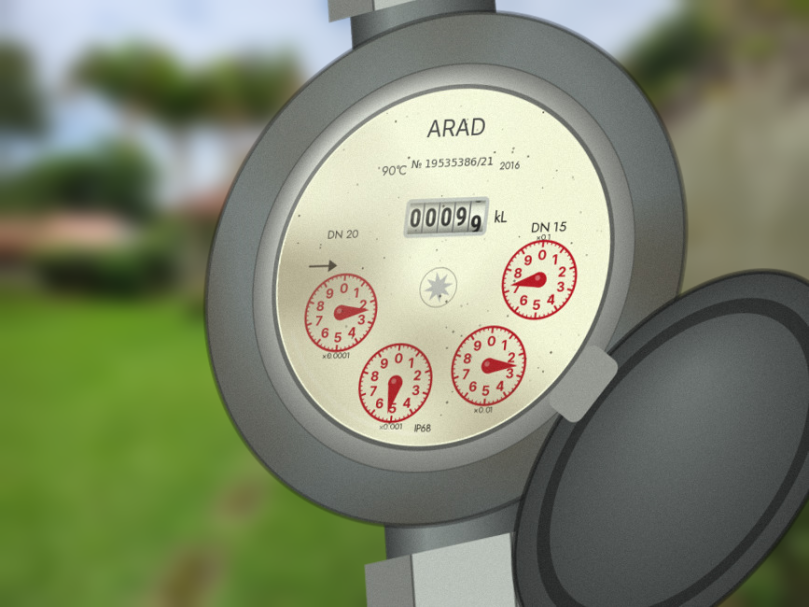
98.7252 kL
